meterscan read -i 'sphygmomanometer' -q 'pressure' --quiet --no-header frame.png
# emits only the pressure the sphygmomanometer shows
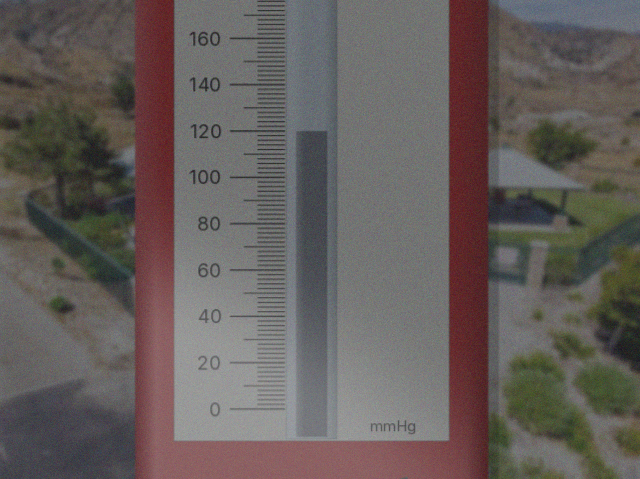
120 mmHg
